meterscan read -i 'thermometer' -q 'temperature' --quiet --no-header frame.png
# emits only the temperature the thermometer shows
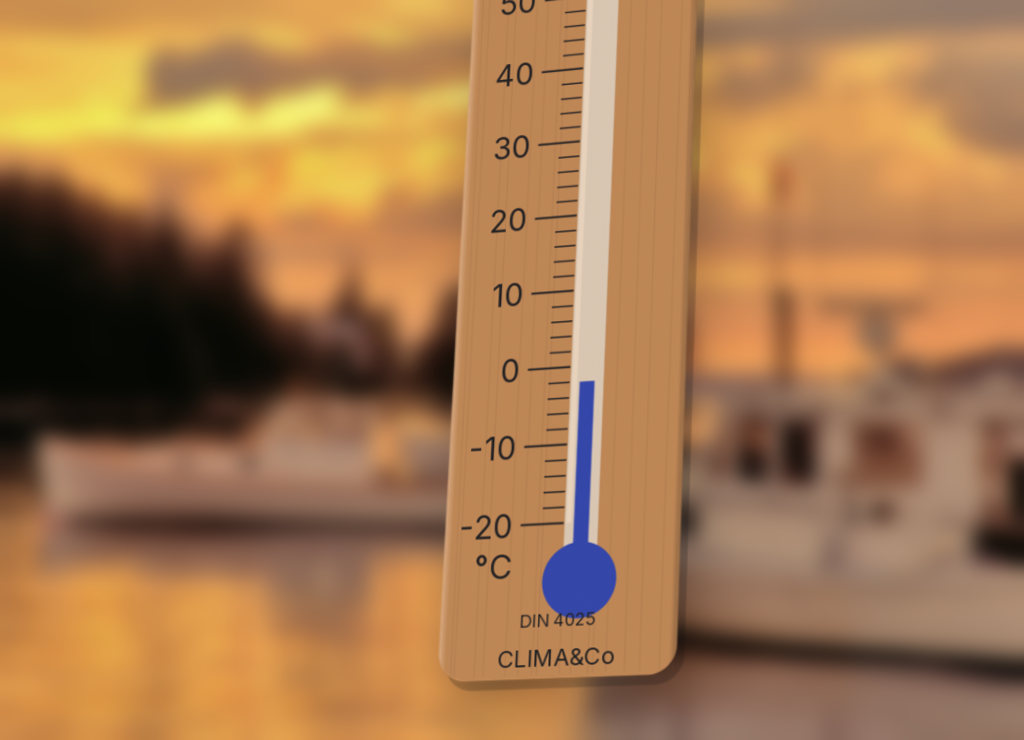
-2 °C
